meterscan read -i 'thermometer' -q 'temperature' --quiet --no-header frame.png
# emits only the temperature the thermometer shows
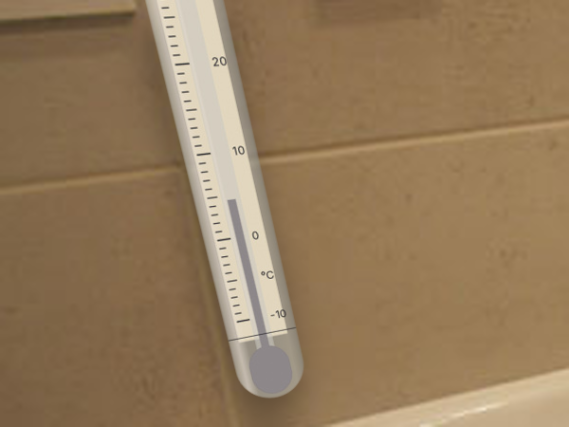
4.5 °C
